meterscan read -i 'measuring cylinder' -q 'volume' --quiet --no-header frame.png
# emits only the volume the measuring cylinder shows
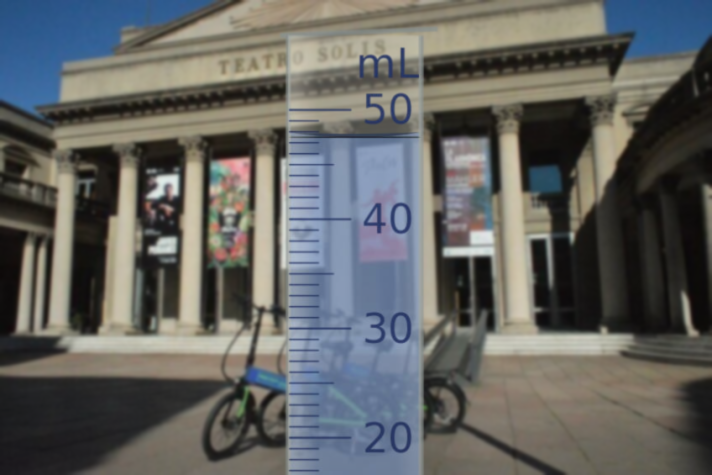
47.5 mL
